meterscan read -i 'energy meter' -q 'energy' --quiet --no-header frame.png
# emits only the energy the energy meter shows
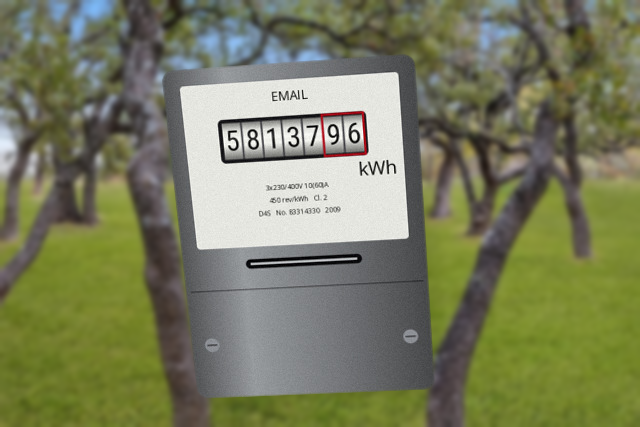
58137.96 kWh
